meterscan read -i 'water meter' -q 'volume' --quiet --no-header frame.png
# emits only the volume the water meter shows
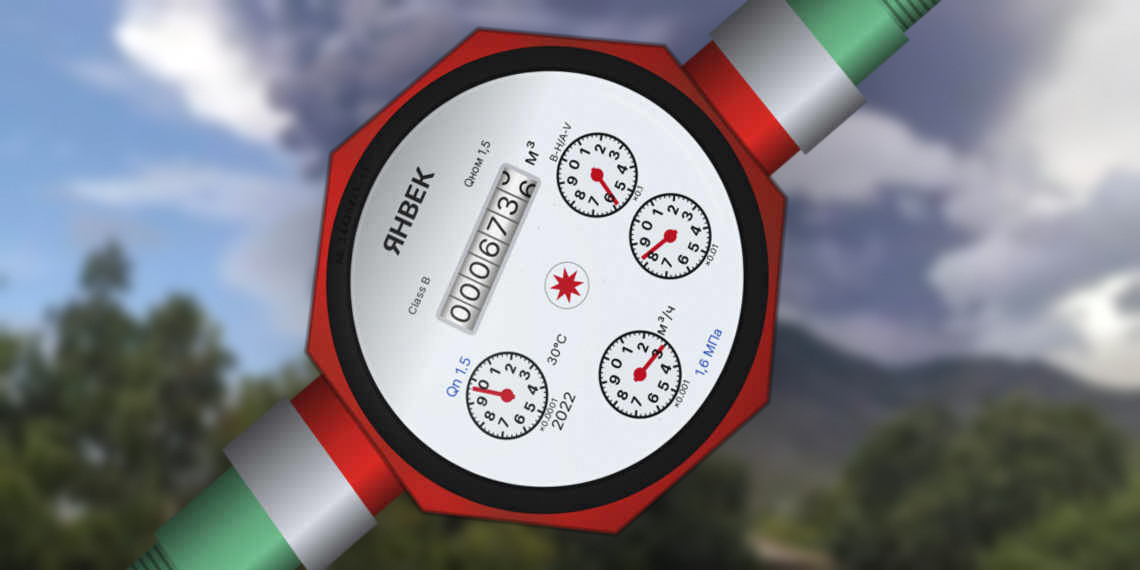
6735.5829 m³
